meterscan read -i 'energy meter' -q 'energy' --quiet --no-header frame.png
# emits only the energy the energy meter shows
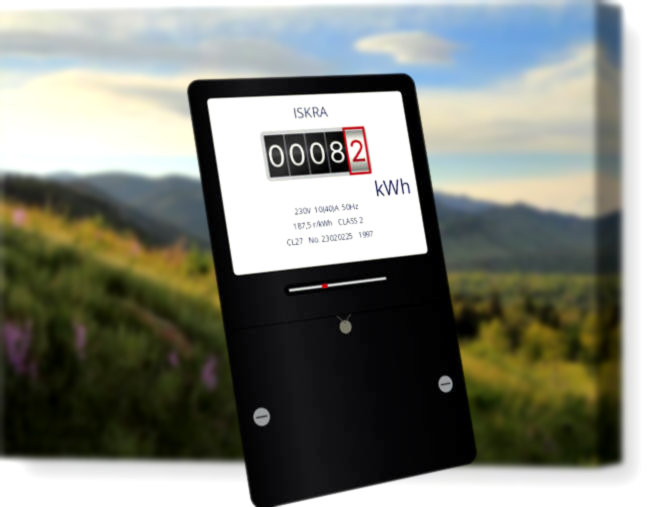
8.2 kWh
